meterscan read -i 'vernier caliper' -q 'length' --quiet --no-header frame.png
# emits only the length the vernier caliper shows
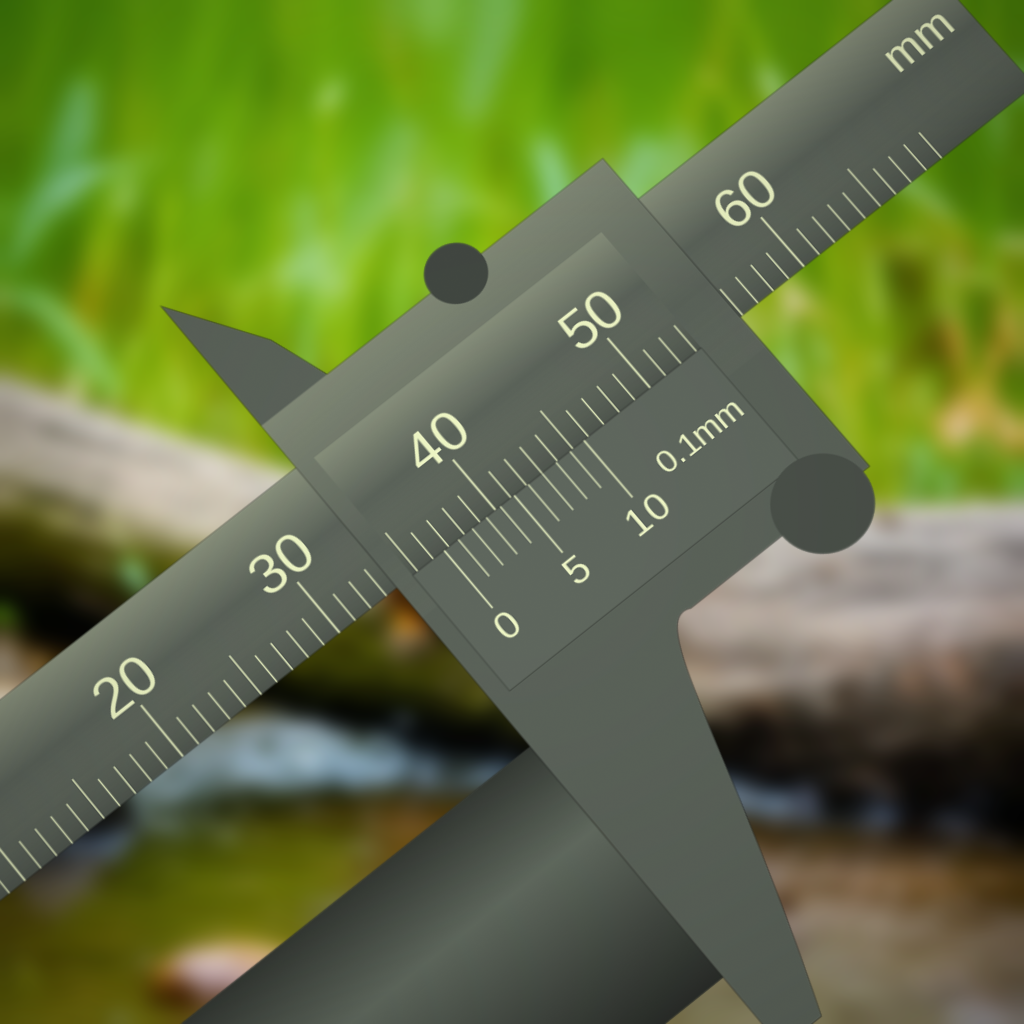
36.7 mm
